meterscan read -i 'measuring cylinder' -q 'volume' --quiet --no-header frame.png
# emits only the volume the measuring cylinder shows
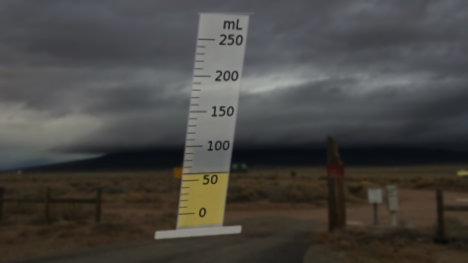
60 mL
